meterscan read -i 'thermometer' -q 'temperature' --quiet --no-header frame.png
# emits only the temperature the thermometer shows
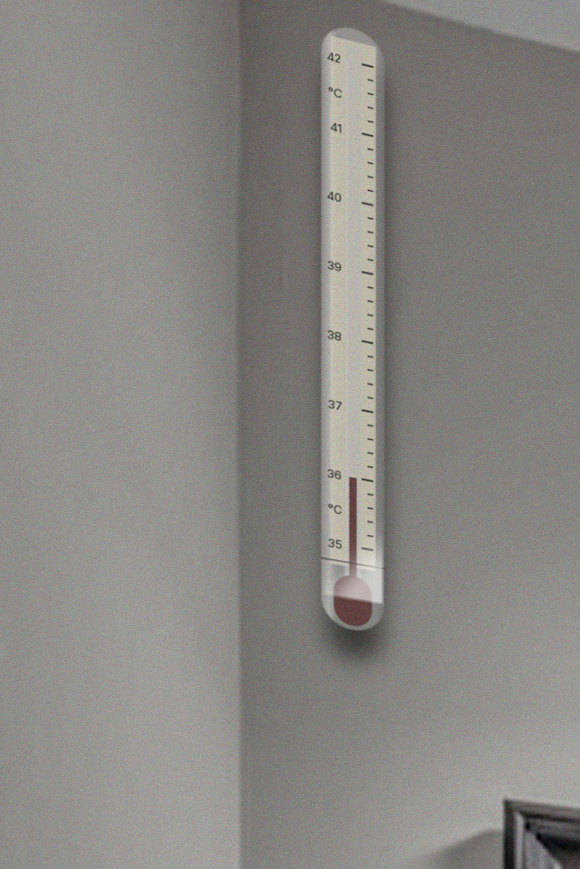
36 °C
